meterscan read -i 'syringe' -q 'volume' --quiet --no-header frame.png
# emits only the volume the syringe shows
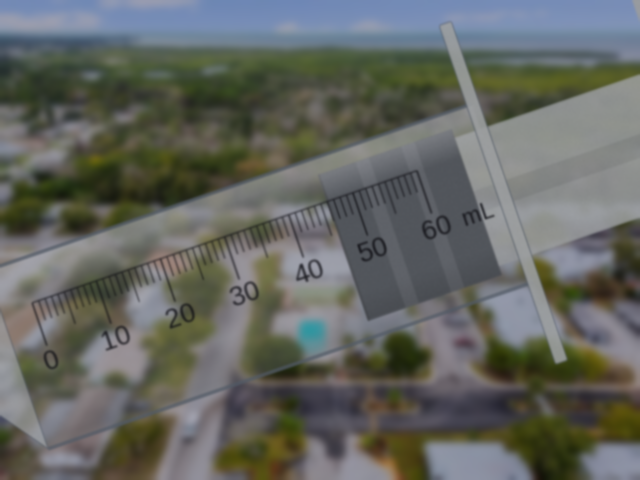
46 mL
